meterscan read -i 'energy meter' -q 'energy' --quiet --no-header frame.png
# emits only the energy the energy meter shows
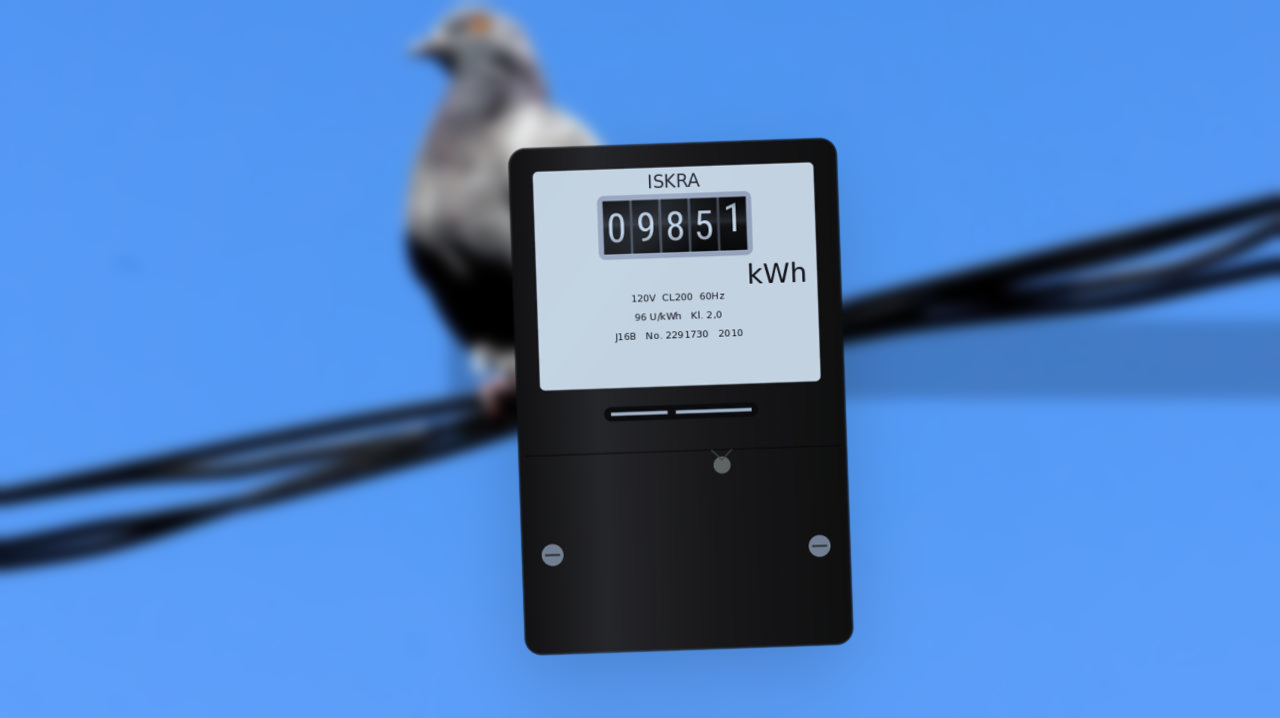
9851 kWh
